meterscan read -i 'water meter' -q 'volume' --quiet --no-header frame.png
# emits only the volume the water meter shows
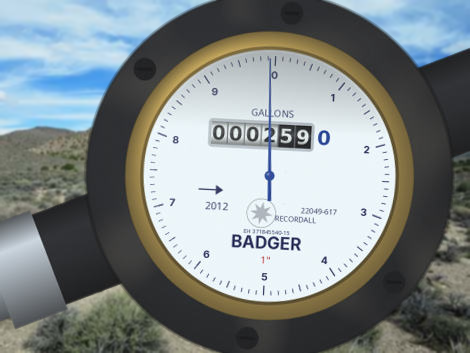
2589.9 gal
